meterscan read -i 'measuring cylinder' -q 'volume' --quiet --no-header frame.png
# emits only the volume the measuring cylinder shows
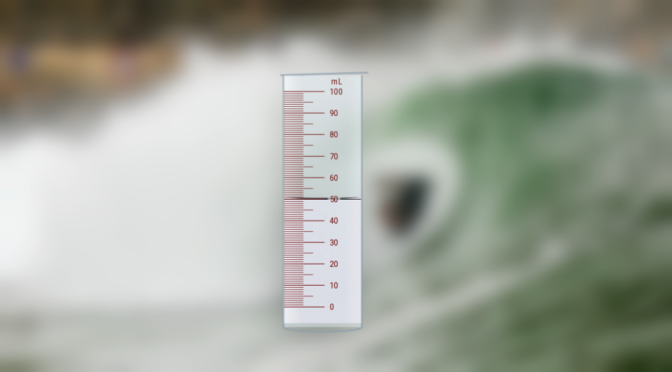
50 mL
